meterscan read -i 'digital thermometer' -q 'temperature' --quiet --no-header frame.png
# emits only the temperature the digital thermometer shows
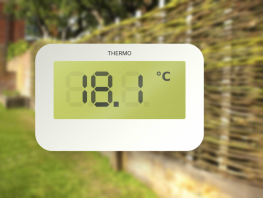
18.1 °C
